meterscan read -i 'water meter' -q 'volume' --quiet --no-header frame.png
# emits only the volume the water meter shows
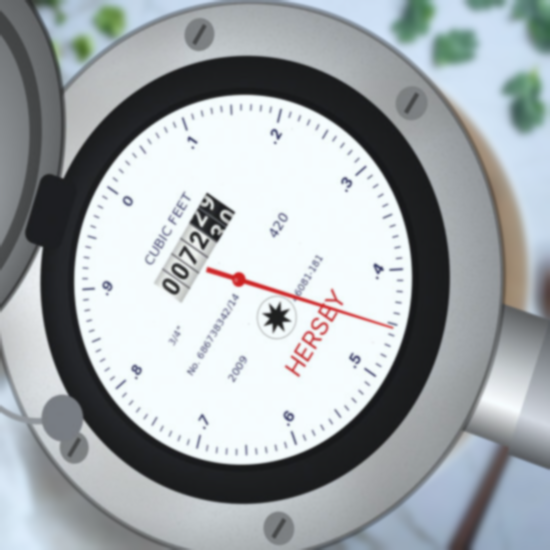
7229.45 ft³
